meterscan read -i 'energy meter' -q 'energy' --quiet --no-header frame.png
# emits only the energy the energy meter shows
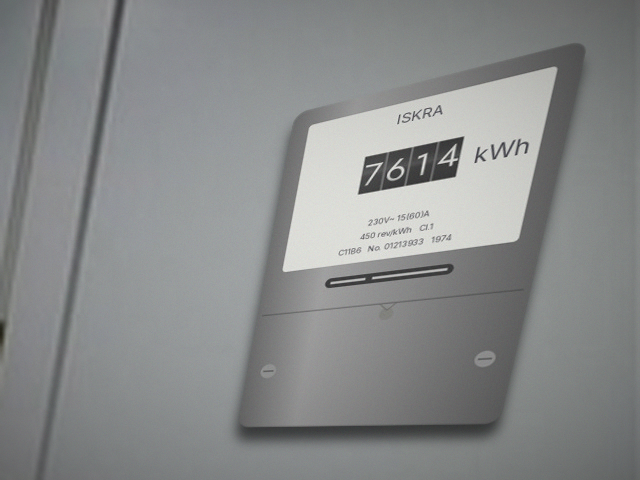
7614 kWh
